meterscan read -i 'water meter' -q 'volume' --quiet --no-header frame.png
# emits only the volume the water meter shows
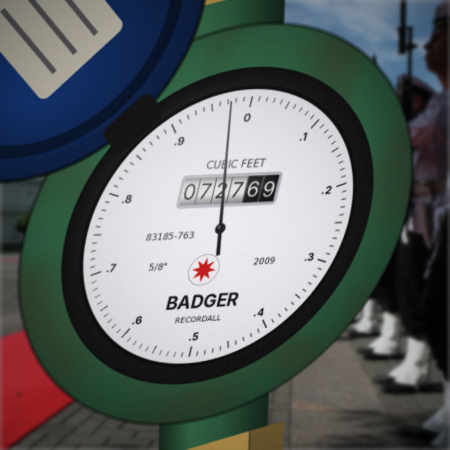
72768.97 ft³
